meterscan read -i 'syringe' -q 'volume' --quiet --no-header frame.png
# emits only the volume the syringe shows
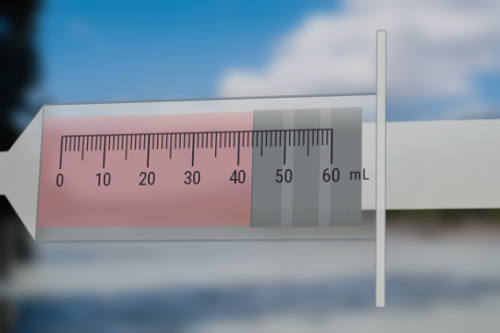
43 mL
